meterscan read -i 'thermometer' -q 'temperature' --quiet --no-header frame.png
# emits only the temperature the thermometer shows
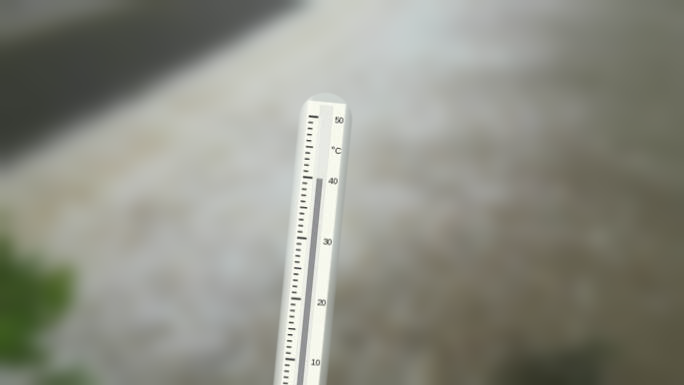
40 °C
